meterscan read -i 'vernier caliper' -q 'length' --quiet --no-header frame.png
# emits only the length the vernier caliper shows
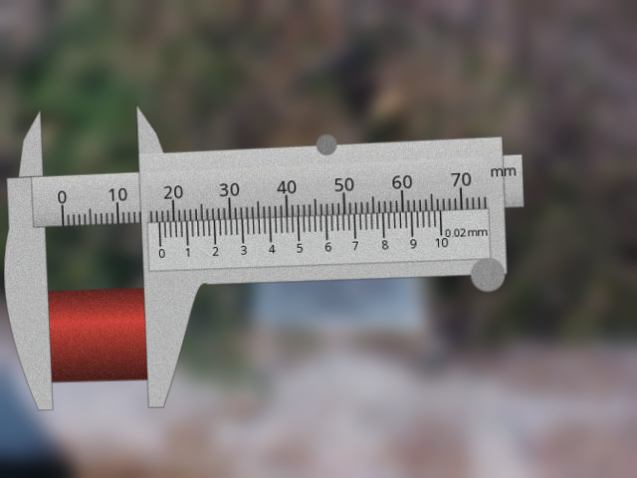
17.4 mm
